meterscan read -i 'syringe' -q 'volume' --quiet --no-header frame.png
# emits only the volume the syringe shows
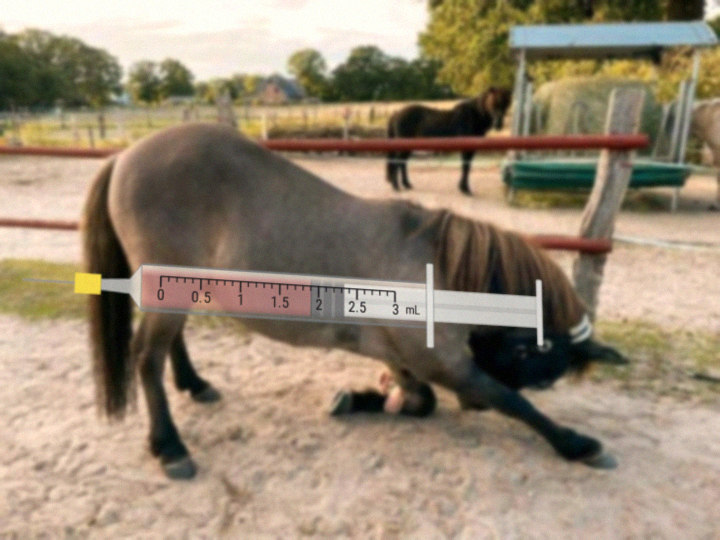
1.9 mL
